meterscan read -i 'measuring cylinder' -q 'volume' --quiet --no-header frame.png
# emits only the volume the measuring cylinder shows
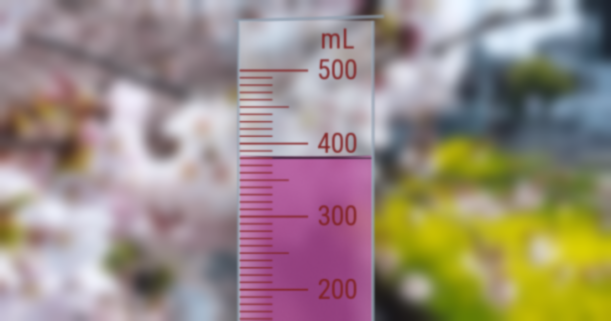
380 mL
